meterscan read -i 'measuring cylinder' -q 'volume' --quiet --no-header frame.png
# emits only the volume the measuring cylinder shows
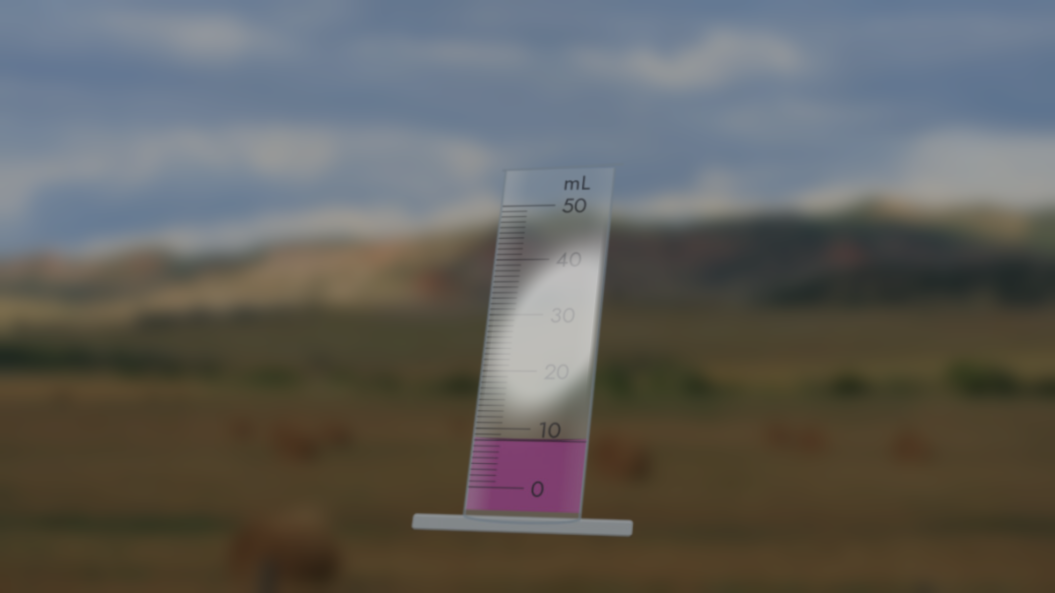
8 mL
